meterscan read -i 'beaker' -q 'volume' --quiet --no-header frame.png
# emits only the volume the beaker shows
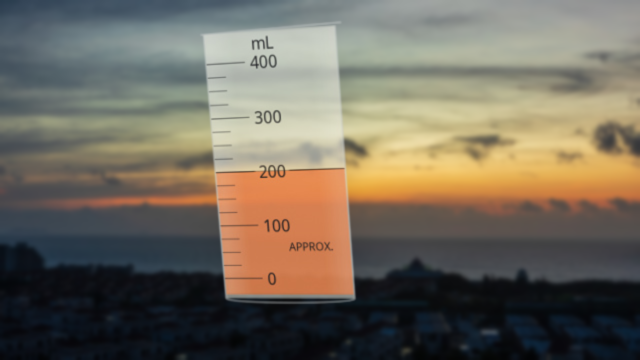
200 mL
